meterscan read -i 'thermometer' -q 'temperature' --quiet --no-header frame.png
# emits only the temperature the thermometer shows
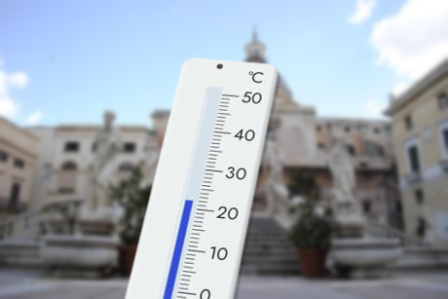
22 °C
